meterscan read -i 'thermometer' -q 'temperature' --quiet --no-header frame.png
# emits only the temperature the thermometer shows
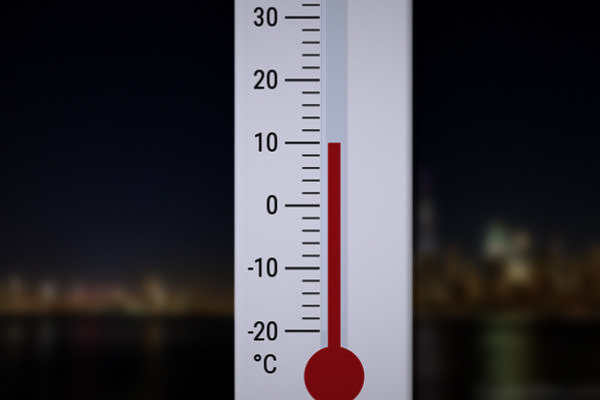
10 °C
